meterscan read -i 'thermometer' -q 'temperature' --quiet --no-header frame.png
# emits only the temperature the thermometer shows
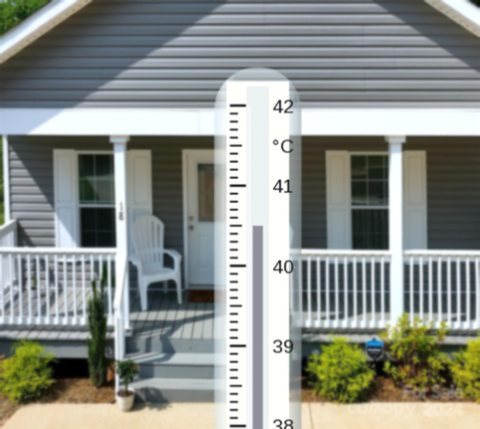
40.5 °C
